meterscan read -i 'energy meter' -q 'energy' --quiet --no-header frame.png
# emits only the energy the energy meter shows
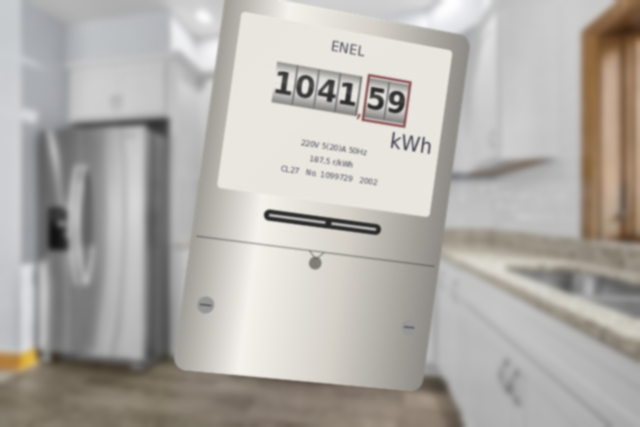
1041.59 kWh
